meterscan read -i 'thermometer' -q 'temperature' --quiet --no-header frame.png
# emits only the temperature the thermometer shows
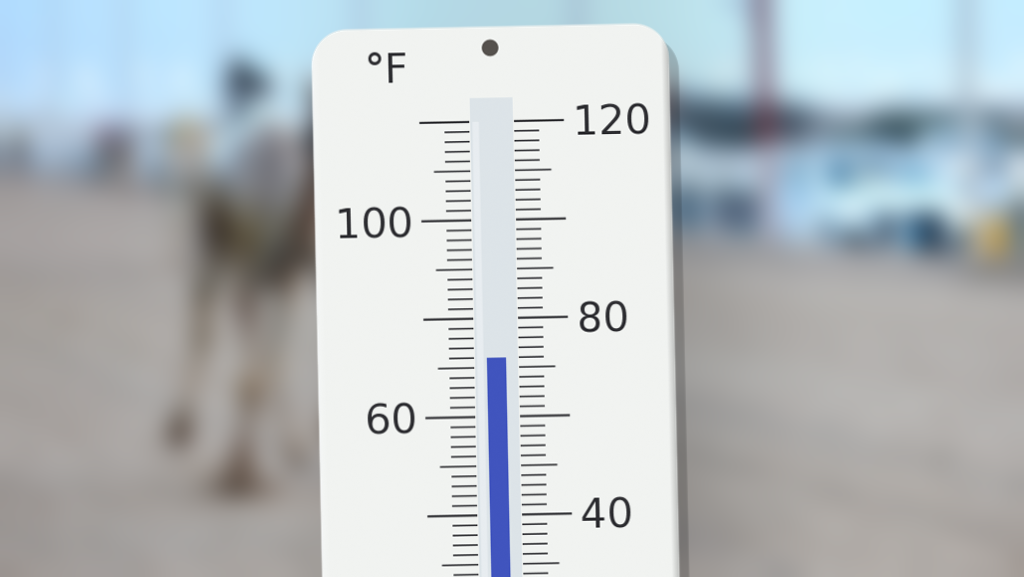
72 °F
